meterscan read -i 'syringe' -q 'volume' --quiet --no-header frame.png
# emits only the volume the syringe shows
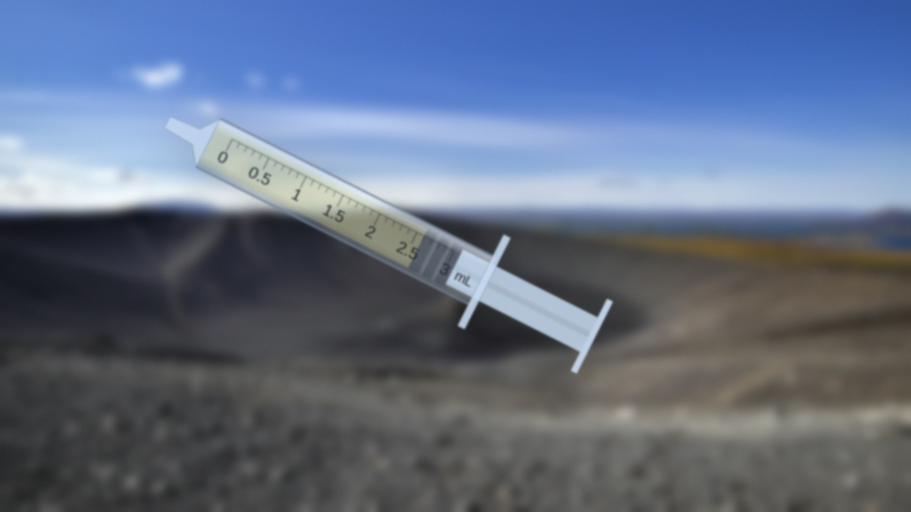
2.6 mL
